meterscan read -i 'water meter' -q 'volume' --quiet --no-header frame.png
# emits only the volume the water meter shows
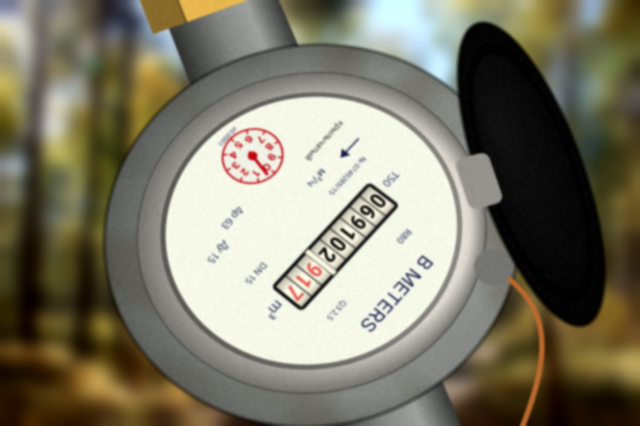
69102.9170 m³
